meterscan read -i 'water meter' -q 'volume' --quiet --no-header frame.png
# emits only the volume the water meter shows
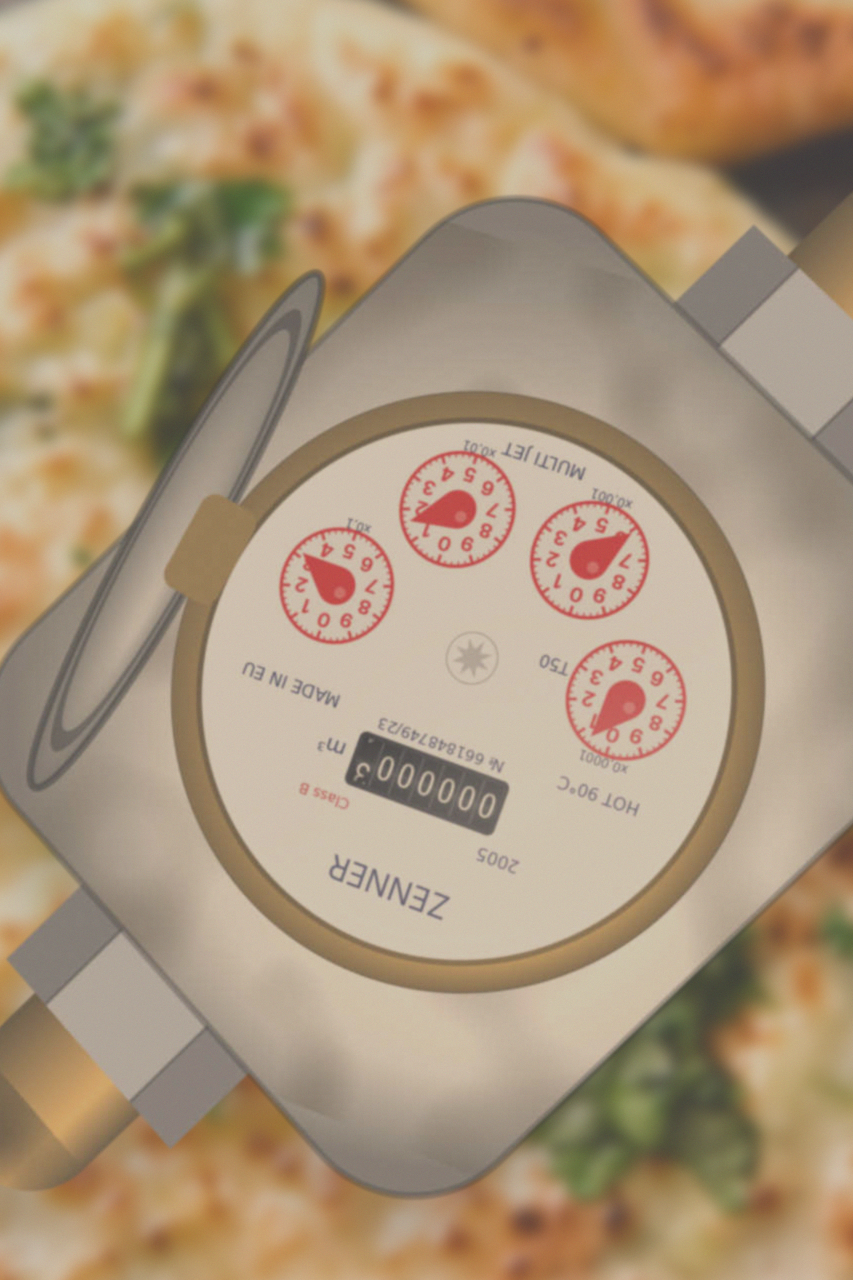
3.3160 m³
